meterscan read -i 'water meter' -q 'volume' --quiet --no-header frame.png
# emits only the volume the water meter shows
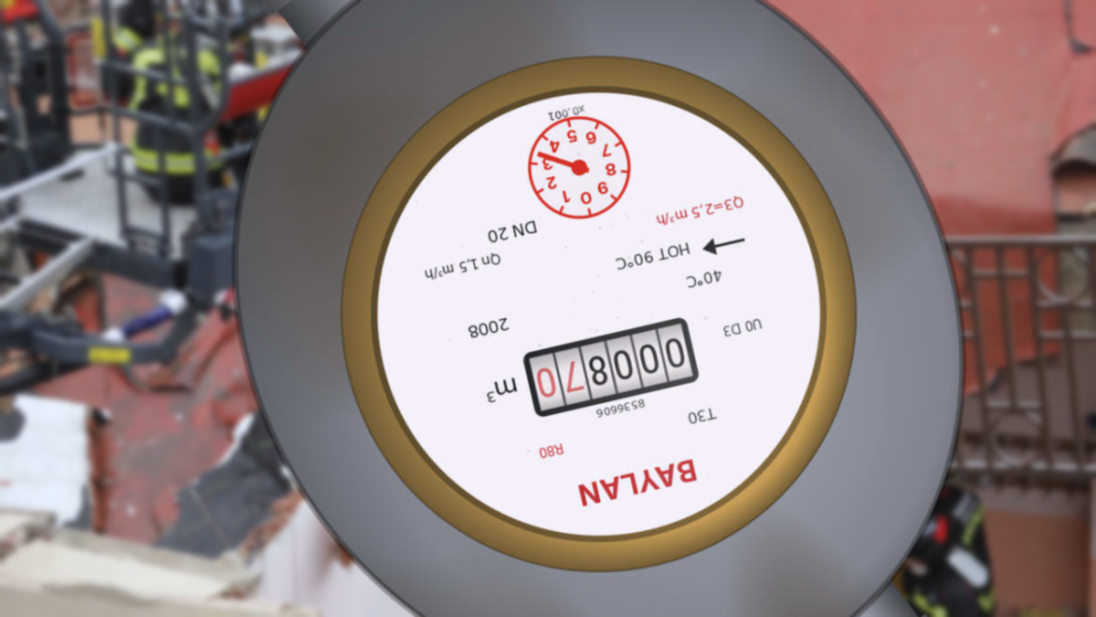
8.703 m³
